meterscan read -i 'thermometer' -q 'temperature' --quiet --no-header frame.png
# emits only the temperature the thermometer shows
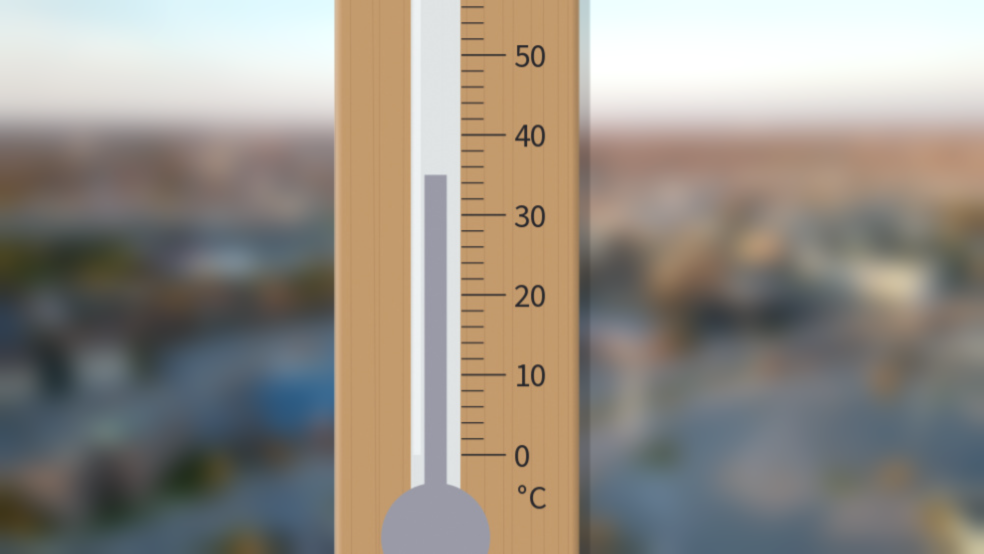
35 °C
